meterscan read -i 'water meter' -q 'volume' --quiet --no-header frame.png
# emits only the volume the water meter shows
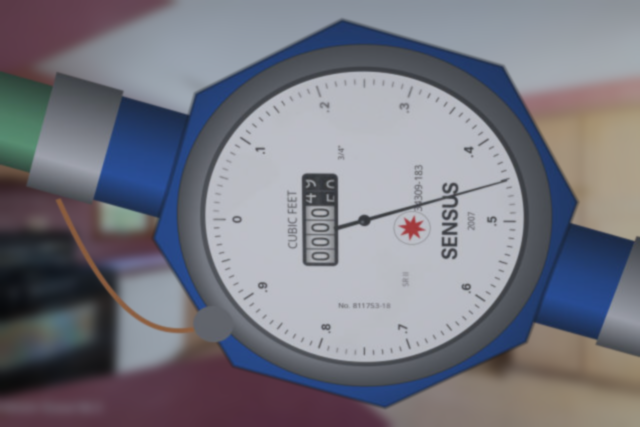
49.45 ft³
